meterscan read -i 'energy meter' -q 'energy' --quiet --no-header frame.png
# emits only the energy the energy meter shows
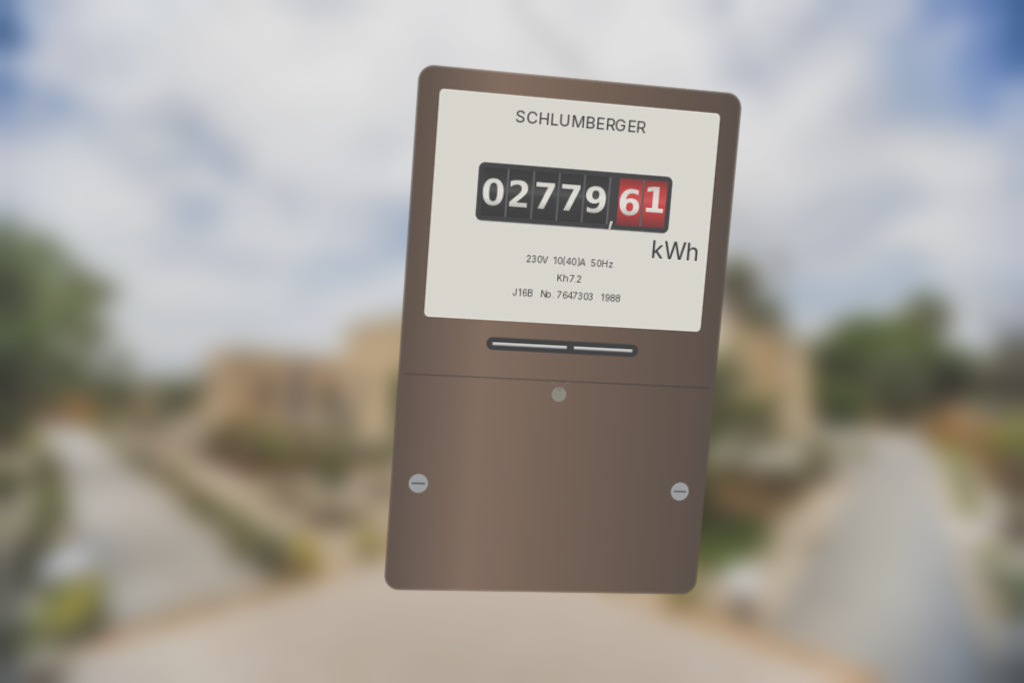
2779.61 kWh
